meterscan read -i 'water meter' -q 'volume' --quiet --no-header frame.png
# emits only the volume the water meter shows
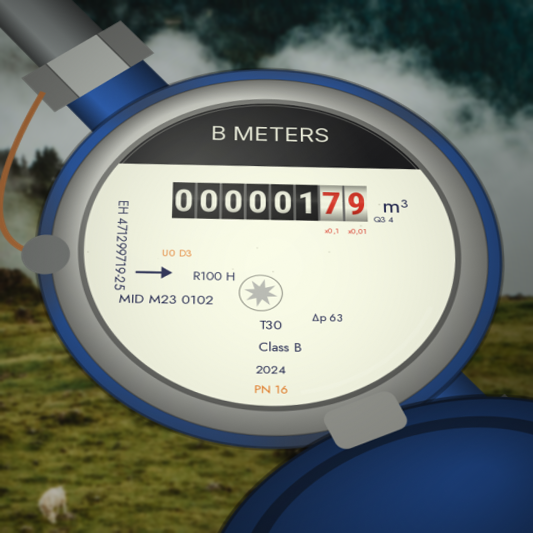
1.79 m³
